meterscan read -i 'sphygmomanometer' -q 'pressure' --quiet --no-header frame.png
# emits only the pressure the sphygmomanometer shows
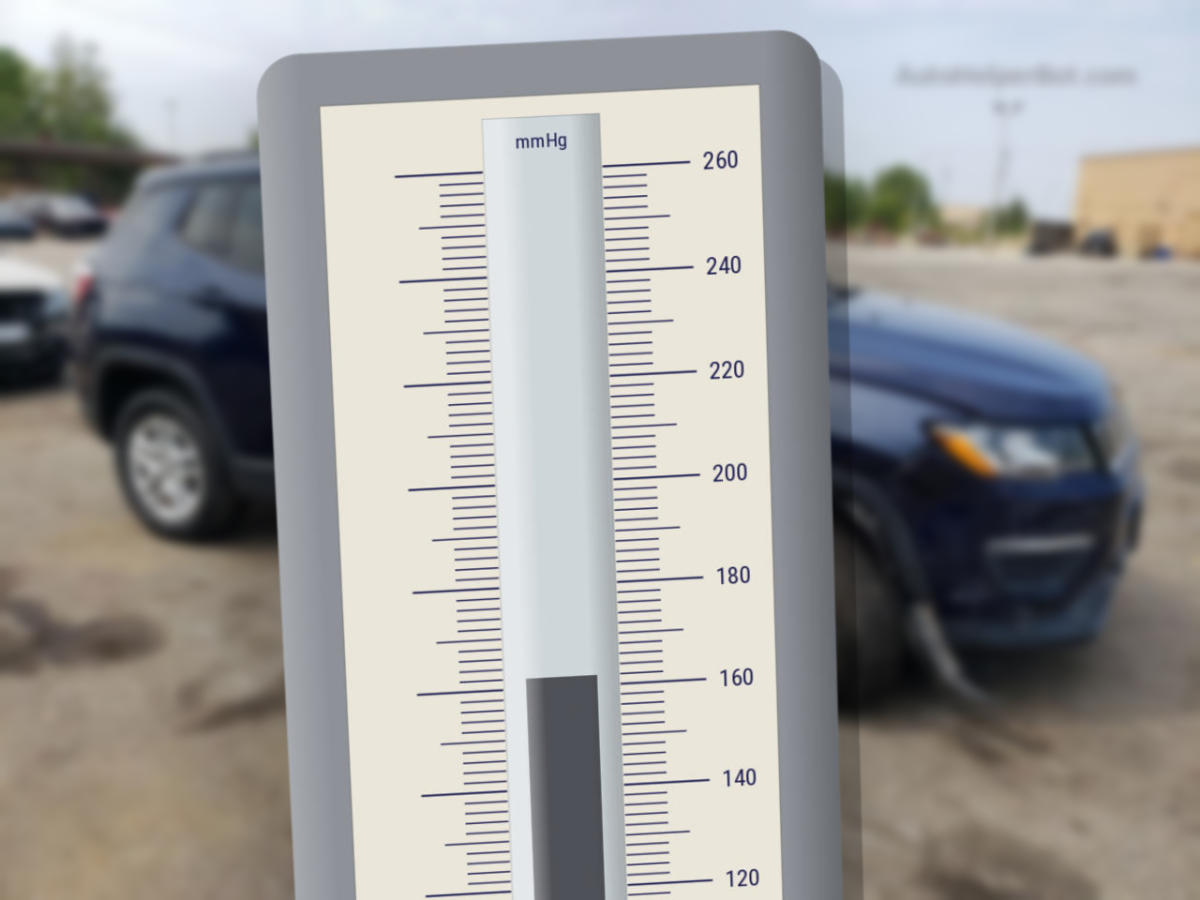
162 mmHg
